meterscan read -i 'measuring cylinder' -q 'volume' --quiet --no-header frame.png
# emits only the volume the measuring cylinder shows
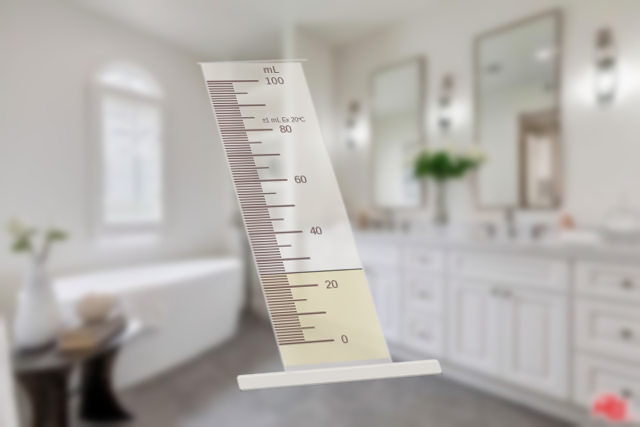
25 mL
